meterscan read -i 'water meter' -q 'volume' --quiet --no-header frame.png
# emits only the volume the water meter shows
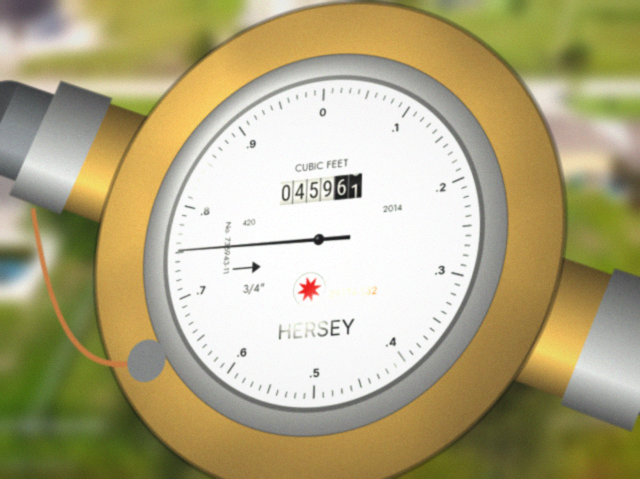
45960.75 ft³
